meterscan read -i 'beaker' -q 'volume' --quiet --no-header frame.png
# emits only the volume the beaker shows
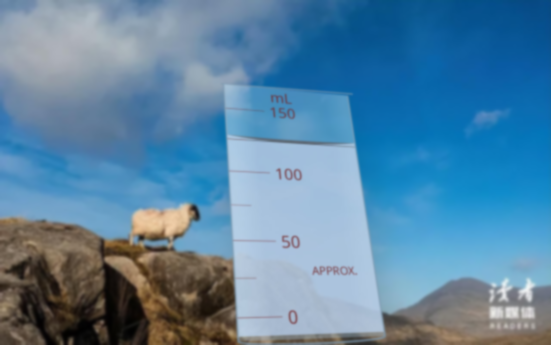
125 mL
